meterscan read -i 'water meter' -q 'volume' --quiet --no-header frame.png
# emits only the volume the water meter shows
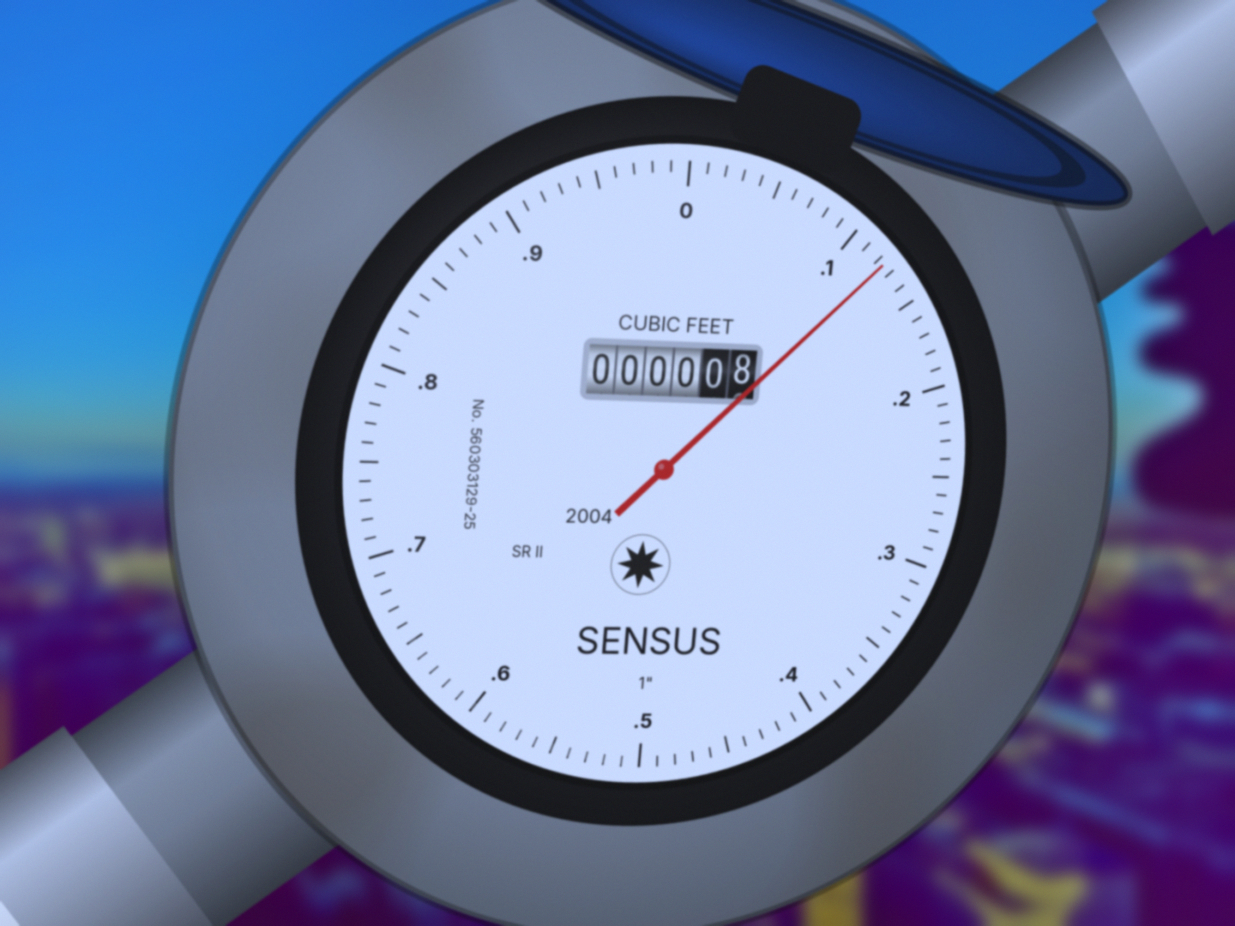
8.12 ft³
